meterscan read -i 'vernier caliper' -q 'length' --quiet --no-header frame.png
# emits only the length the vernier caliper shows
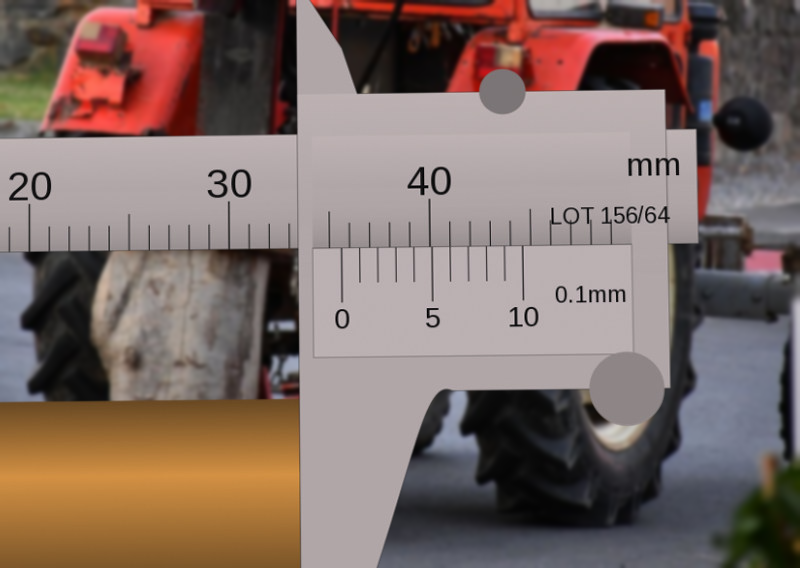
35.6 mm
